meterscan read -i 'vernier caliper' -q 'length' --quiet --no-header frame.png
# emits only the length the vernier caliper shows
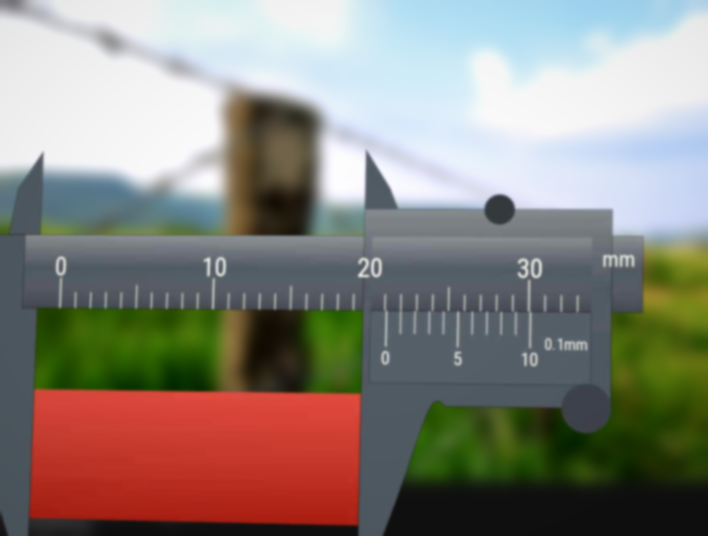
21.1 mm
